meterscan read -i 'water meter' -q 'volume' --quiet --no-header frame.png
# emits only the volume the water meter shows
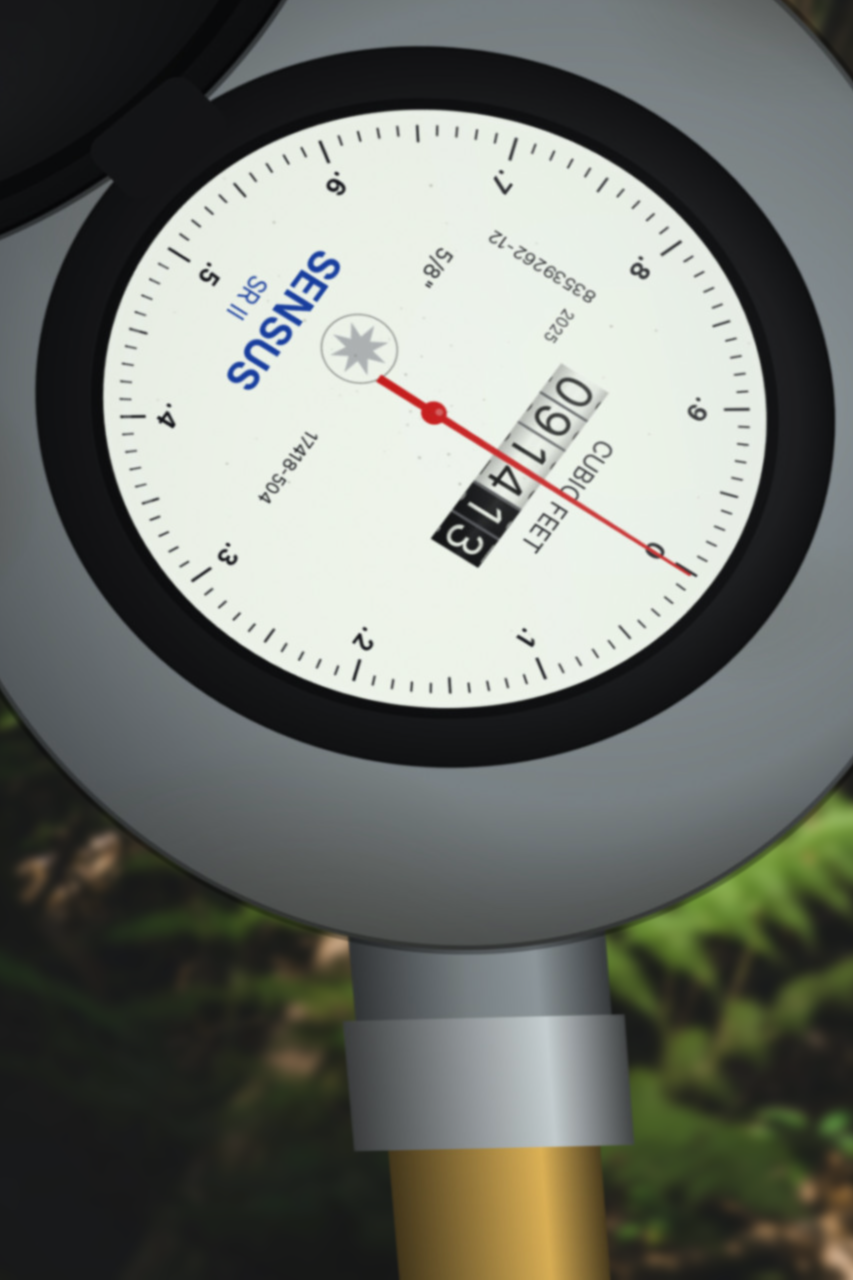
91413.00 ft³
